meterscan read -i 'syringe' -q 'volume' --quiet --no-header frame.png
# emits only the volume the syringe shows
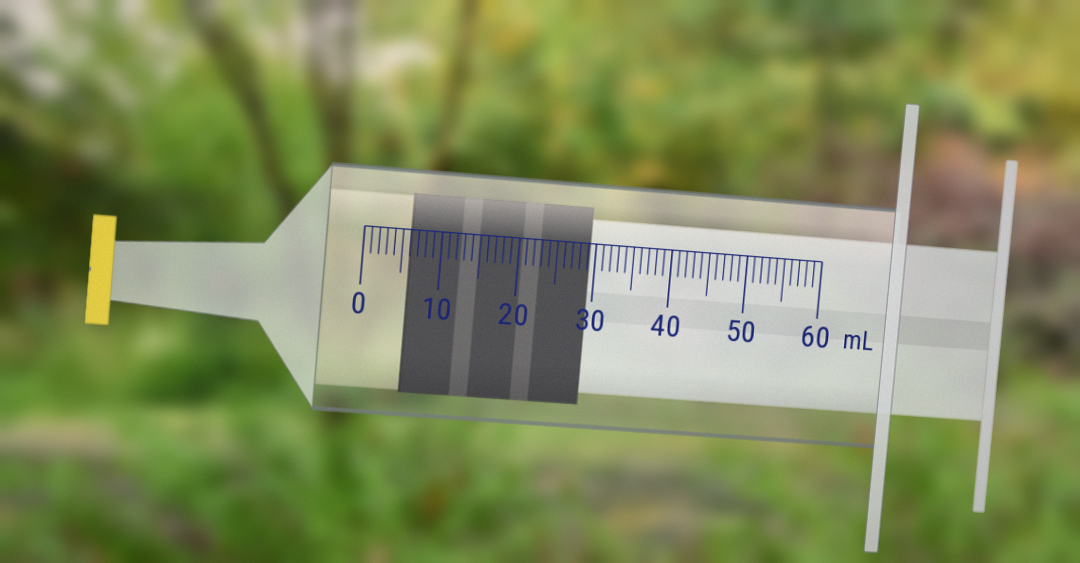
6 mL
